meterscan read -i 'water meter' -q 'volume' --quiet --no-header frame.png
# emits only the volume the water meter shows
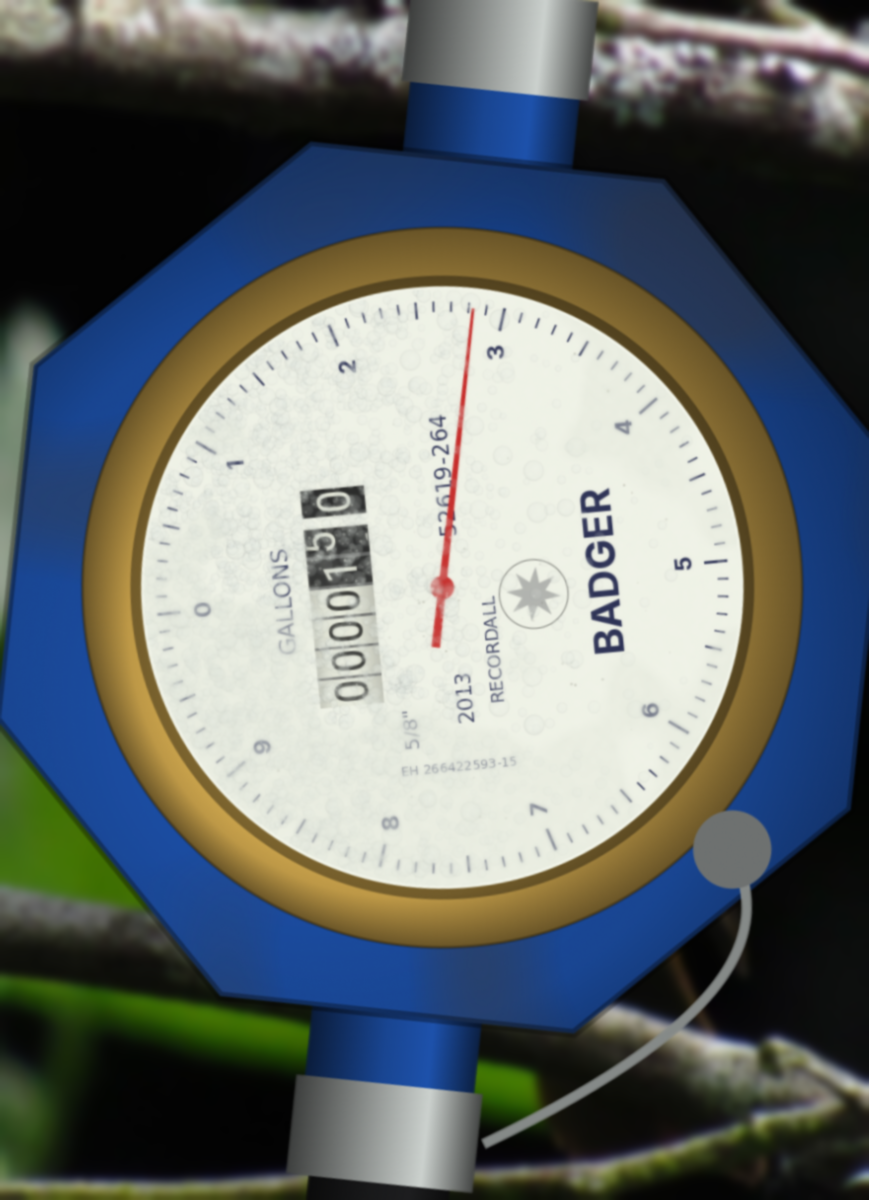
152.8 gal
